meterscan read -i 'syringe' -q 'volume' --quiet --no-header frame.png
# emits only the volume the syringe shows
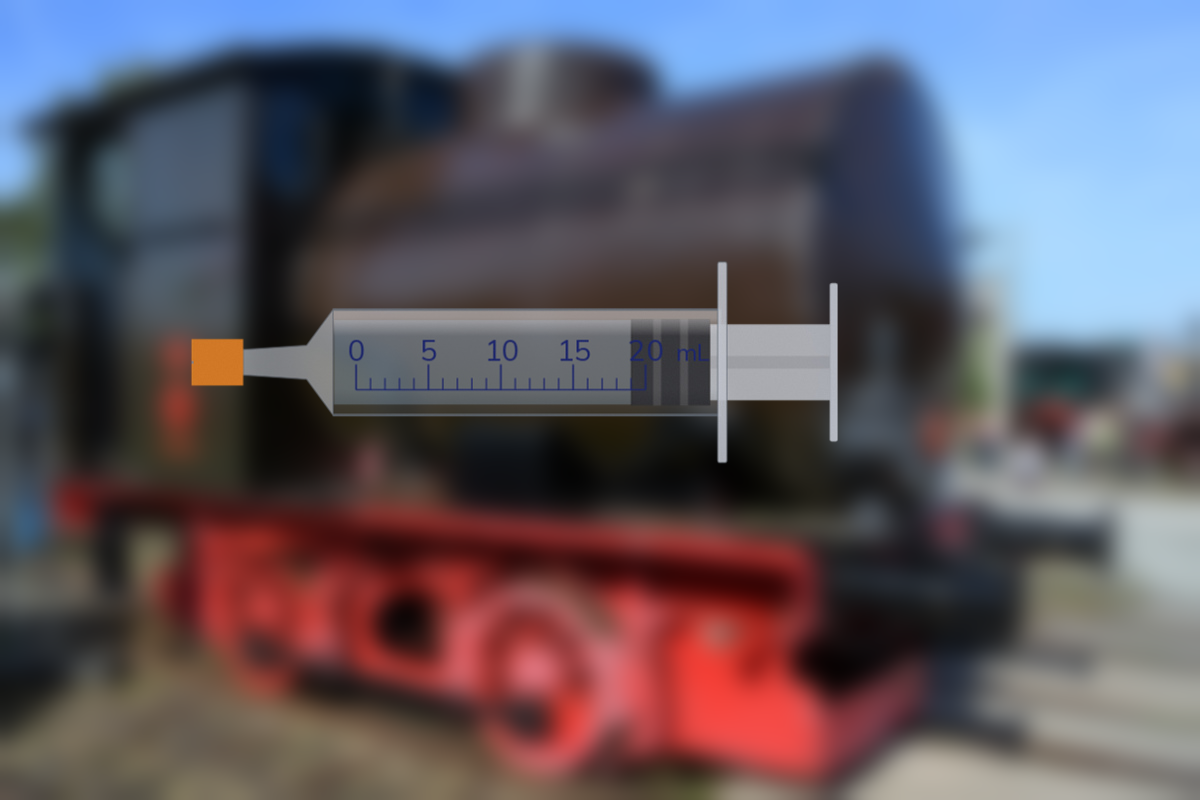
19 mL
